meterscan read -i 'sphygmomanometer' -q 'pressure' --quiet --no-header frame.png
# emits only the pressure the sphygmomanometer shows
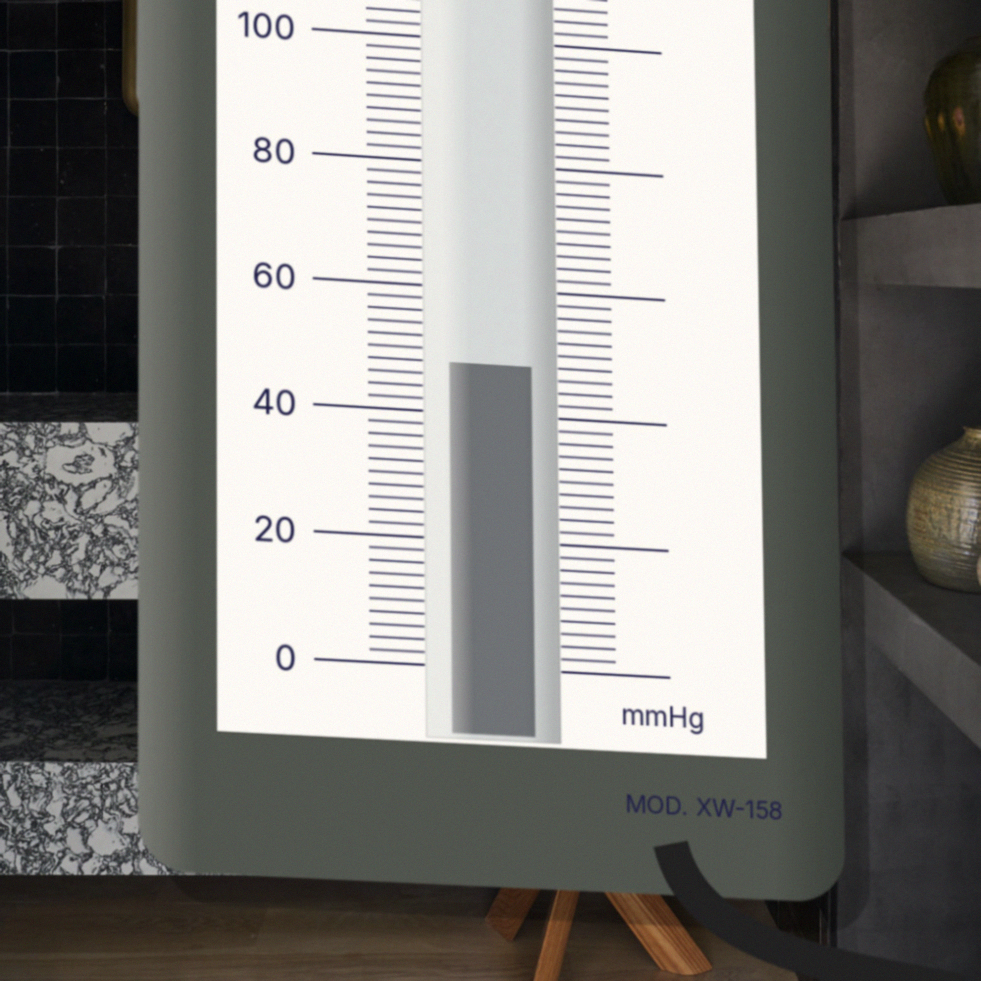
48 mmHg
